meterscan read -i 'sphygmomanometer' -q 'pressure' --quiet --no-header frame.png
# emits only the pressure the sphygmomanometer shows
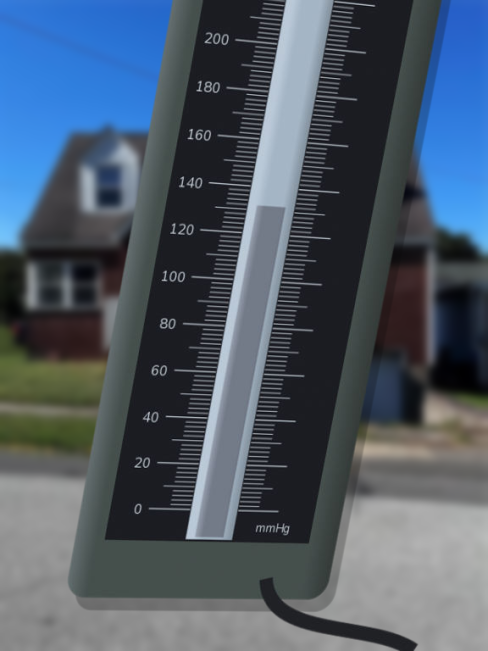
132 mmHg
